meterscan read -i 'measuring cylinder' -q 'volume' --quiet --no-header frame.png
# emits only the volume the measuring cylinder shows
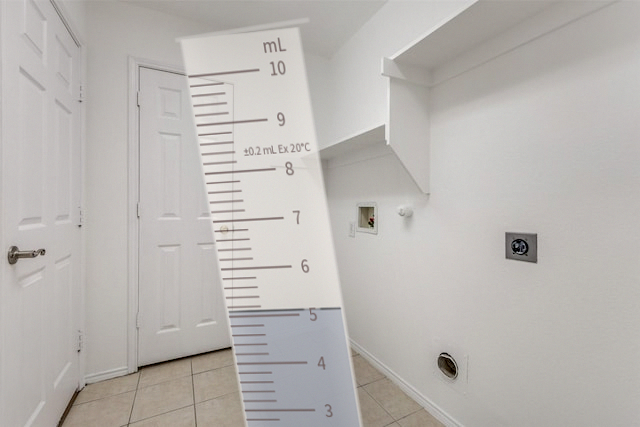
5.1 mL
